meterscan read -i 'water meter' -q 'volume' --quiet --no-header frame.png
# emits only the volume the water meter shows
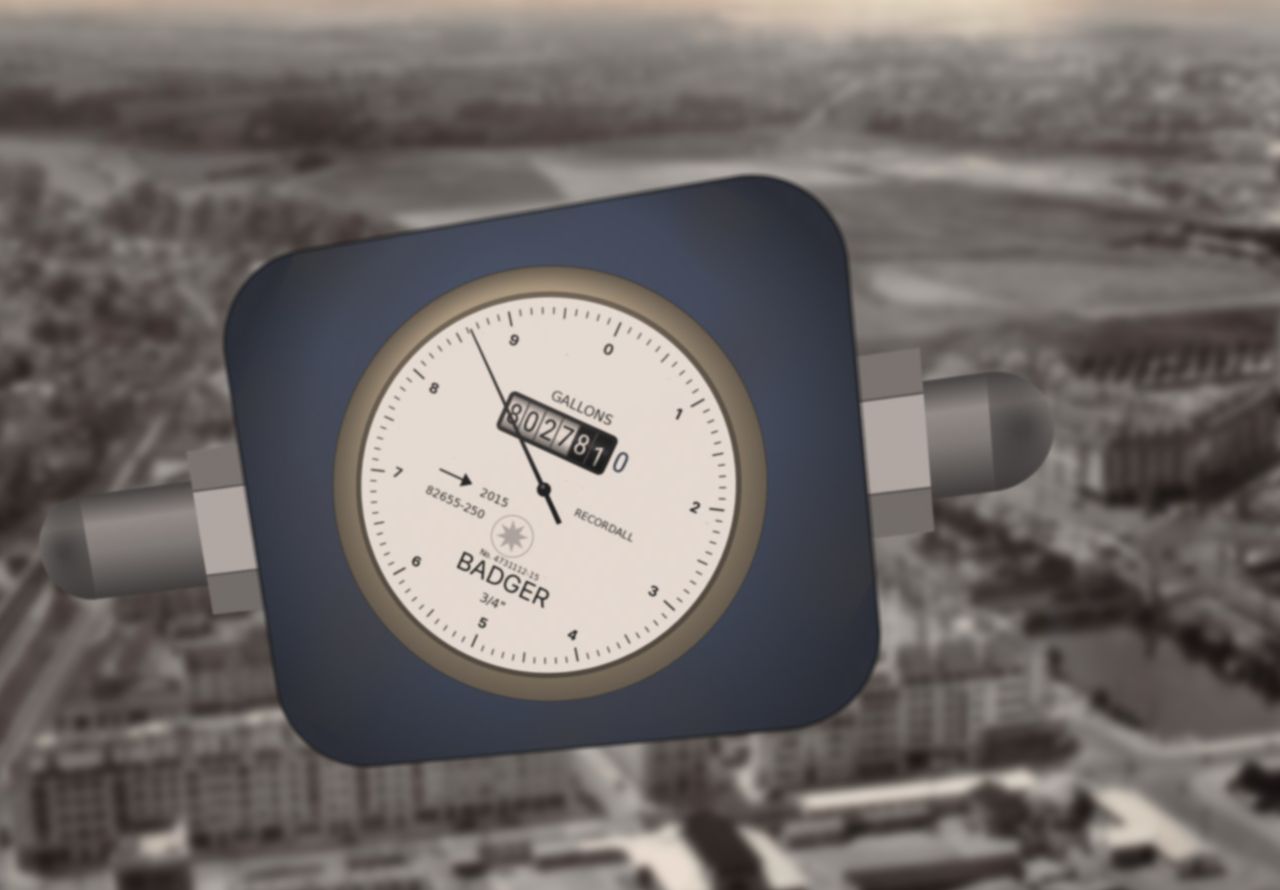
8027808.6 gal
